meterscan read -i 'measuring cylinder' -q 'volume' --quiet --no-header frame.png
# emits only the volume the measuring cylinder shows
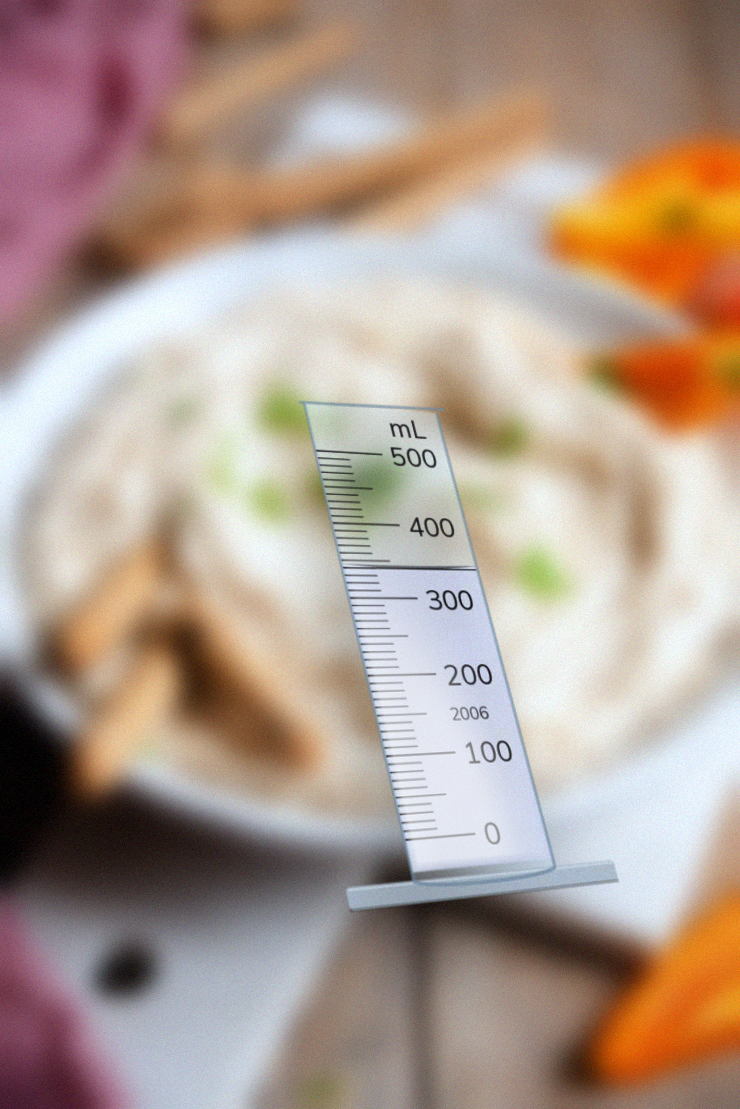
340 mL
